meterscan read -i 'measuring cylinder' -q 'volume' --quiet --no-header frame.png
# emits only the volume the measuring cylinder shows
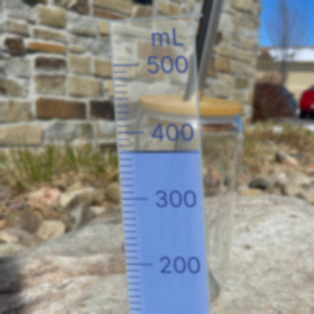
370 mL
